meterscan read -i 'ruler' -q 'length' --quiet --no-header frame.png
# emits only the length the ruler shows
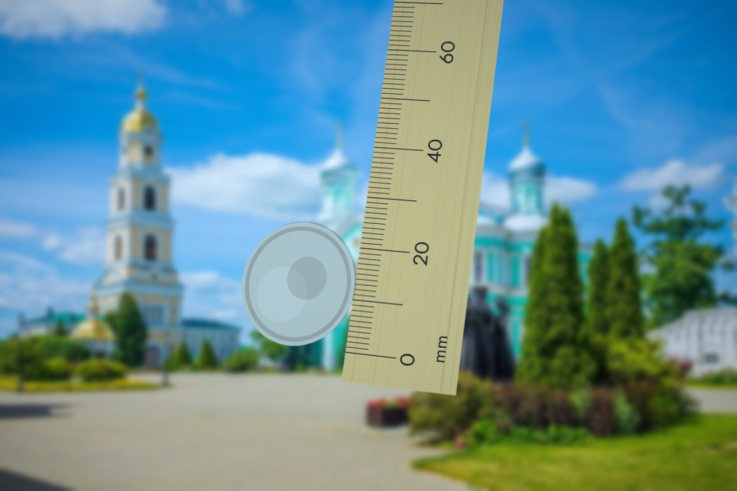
24 mm
